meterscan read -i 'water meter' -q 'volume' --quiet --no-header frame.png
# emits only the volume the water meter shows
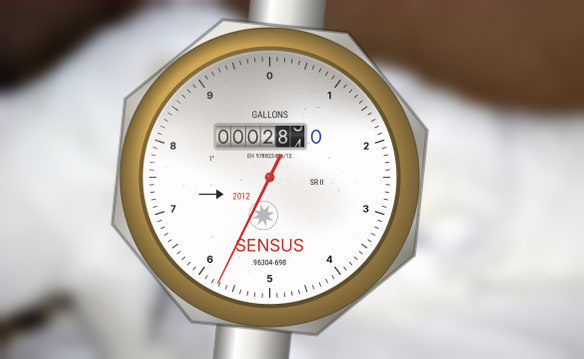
2835.7 gal
